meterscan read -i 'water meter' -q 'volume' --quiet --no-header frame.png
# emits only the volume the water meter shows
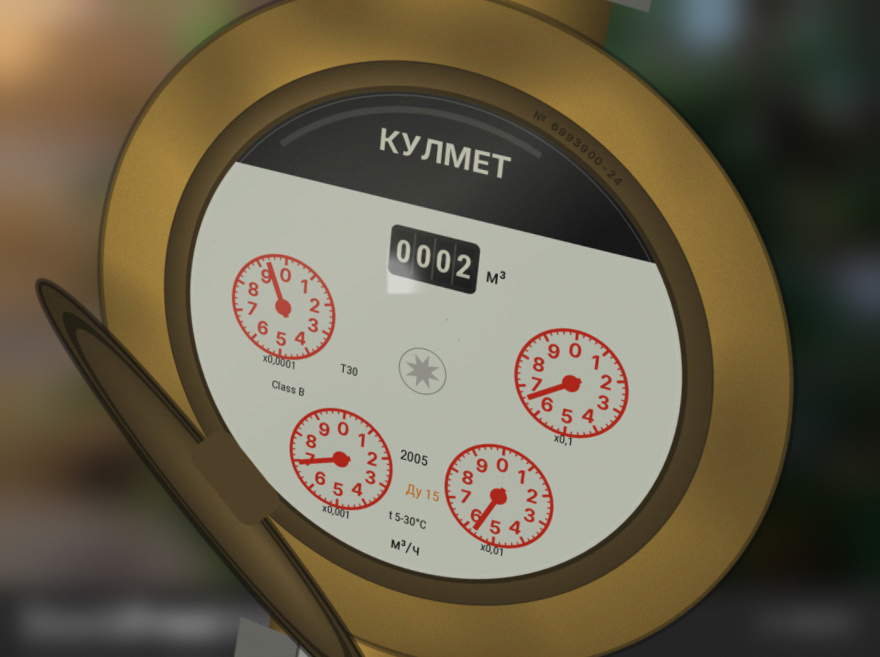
2.6569 m³
